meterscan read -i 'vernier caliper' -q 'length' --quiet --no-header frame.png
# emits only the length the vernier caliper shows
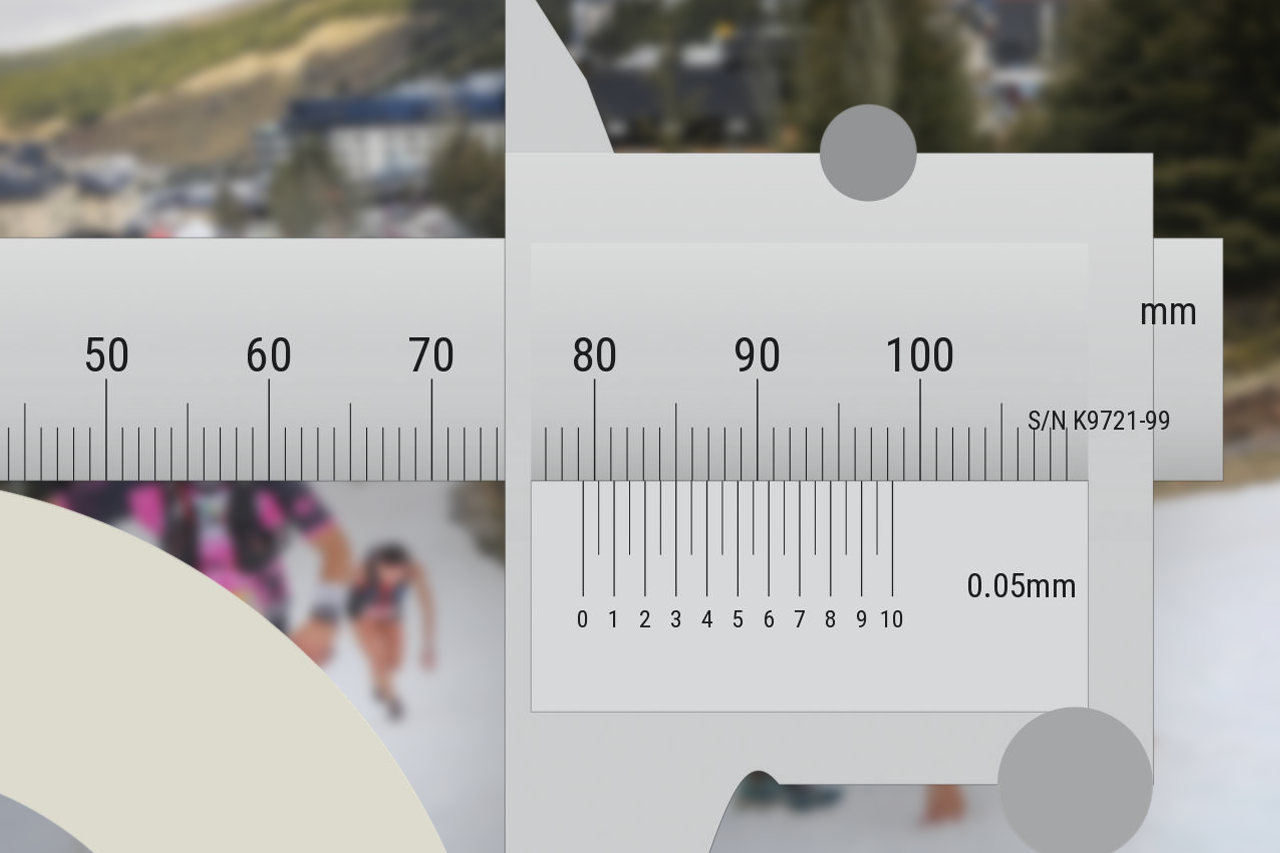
79.3 mm
